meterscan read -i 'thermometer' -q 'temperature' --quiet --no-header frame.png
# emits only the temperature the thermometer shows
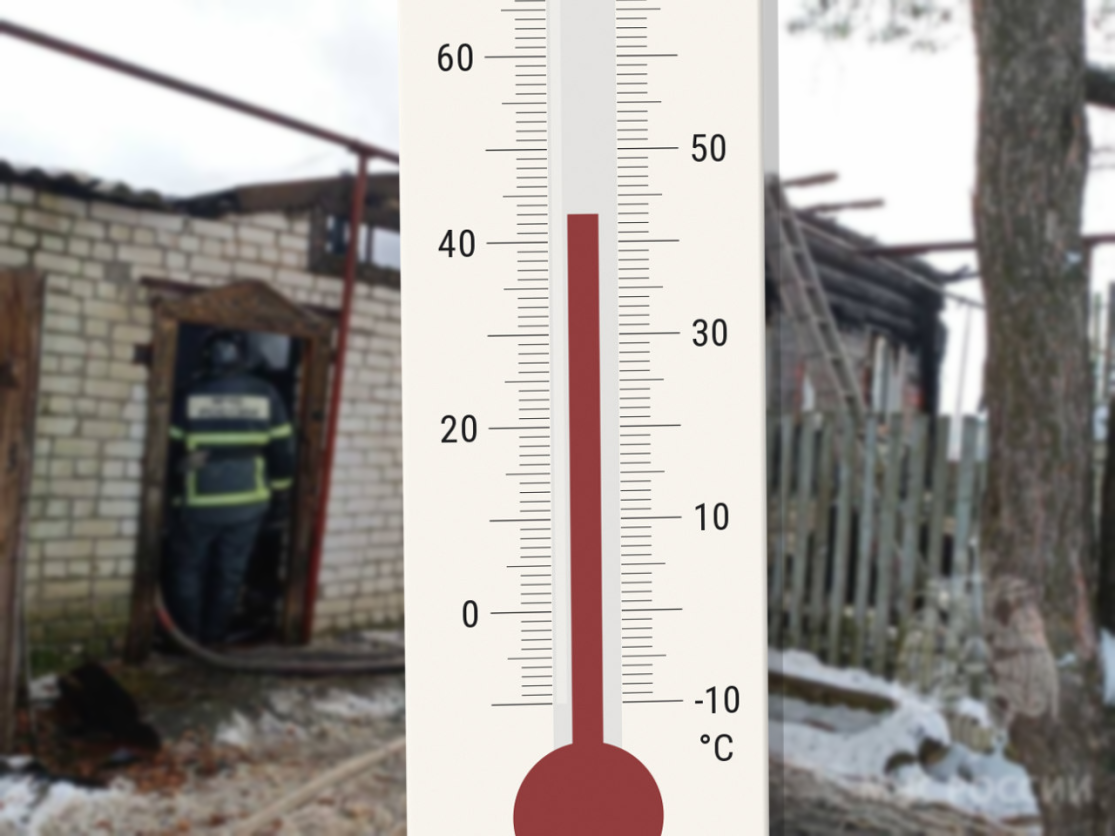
43 °C
